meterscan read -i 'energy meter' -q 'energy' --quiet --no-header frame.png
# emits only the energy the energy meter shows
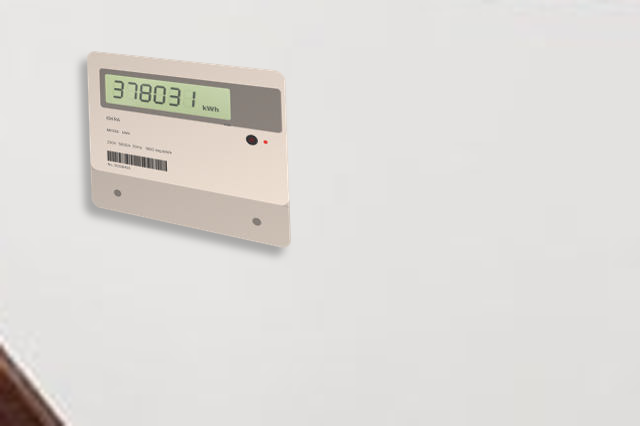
378031 kWh
